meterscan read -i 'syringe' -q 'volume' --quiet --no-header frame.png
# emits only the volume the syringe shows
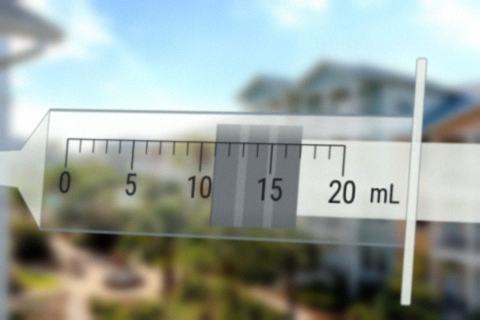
11 mL
